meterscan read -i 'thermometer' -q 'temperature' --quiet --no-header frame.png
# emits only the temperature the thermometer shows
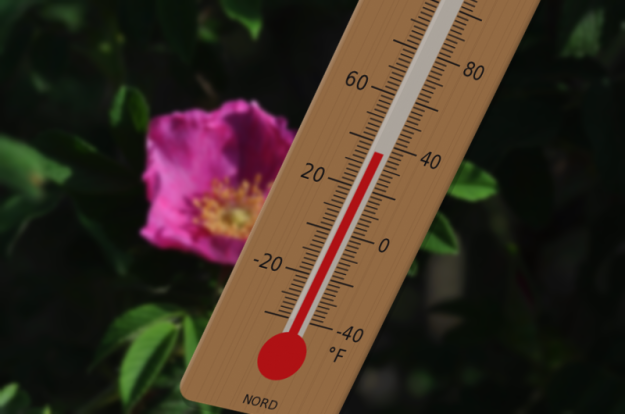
36 °F
